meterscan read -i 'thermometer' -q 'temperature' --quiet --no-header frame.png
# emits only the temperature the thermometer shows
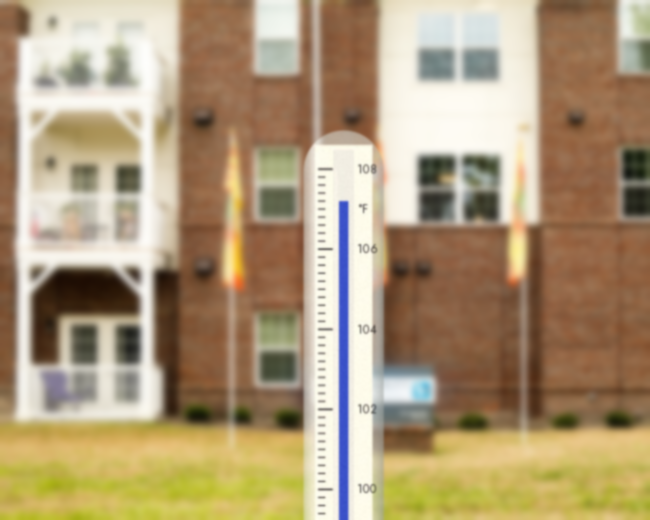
107.2 °F
